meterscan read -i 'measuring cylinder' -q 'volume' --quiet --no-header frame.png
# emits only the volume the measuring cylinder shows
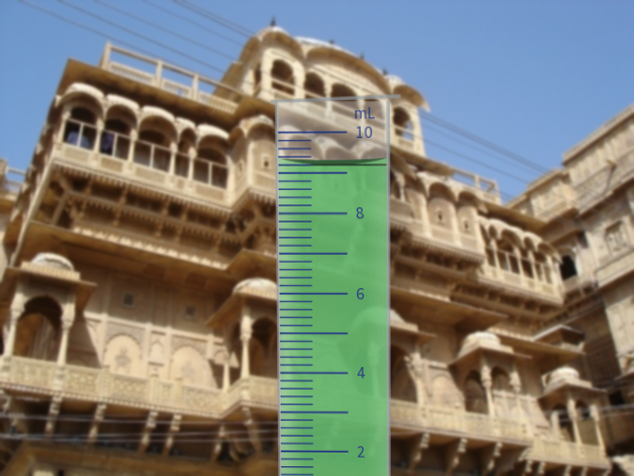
9.2 mL
